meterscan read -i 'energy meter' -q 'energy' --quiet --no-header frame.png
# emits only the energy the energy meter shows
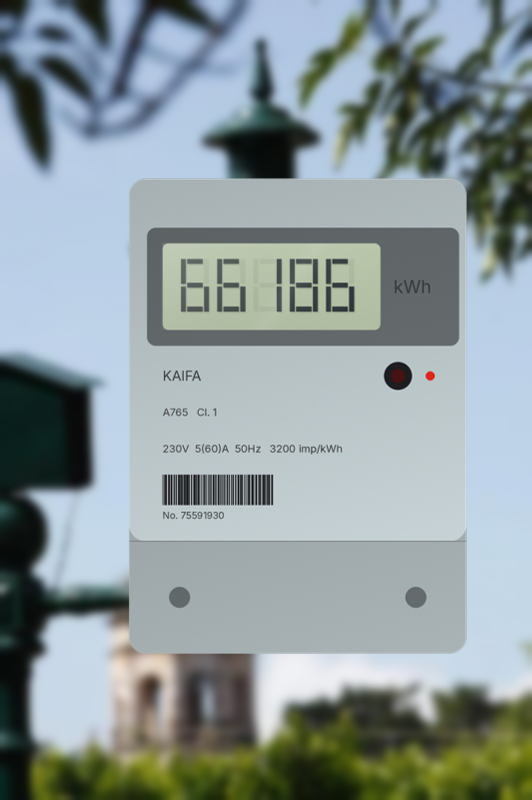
66186 kWh
